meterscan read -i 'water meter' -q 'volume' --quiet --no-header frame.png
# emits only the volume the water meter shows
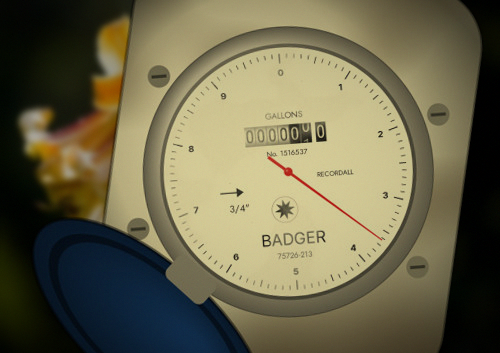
3.6 gal
